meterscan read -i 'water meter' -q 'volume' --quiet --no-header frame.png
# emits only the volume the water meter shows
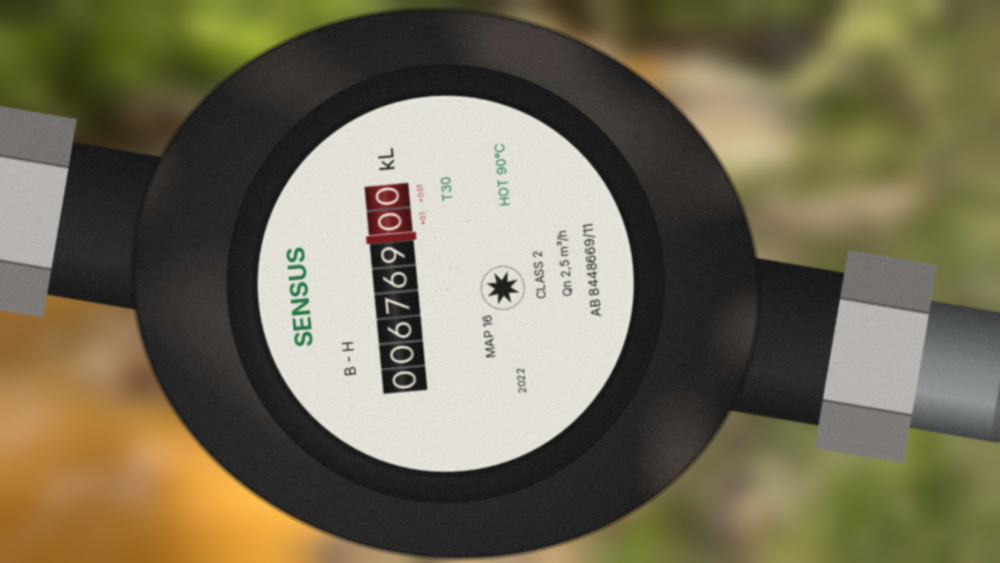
6769.00 kL
